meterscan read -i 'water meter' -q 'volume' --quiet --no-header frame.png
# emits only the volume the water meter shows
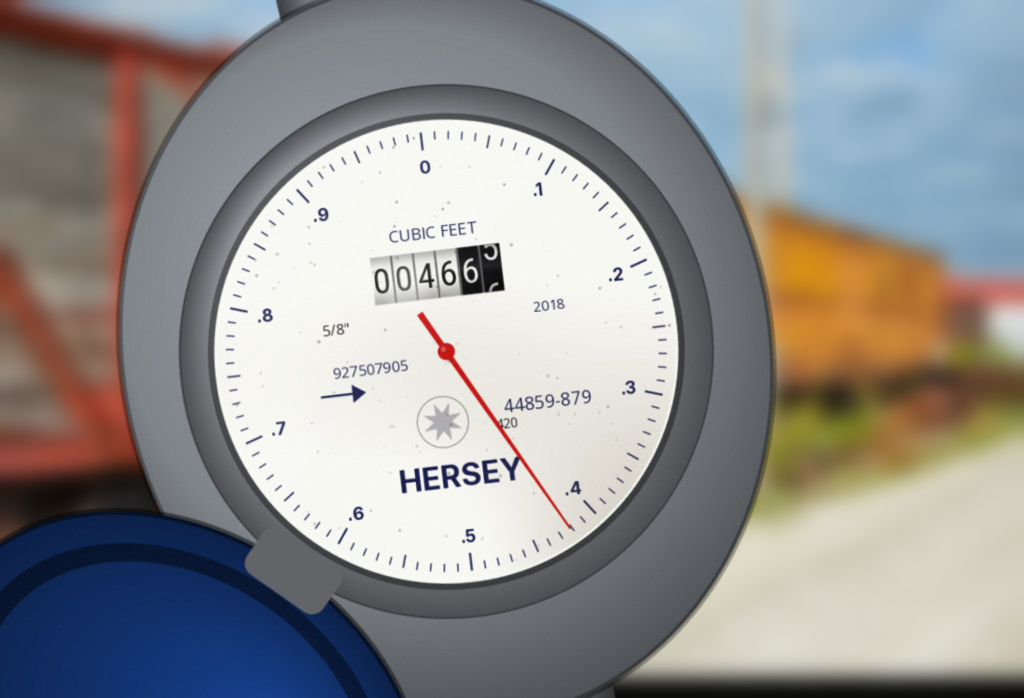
4665.42 ft³
